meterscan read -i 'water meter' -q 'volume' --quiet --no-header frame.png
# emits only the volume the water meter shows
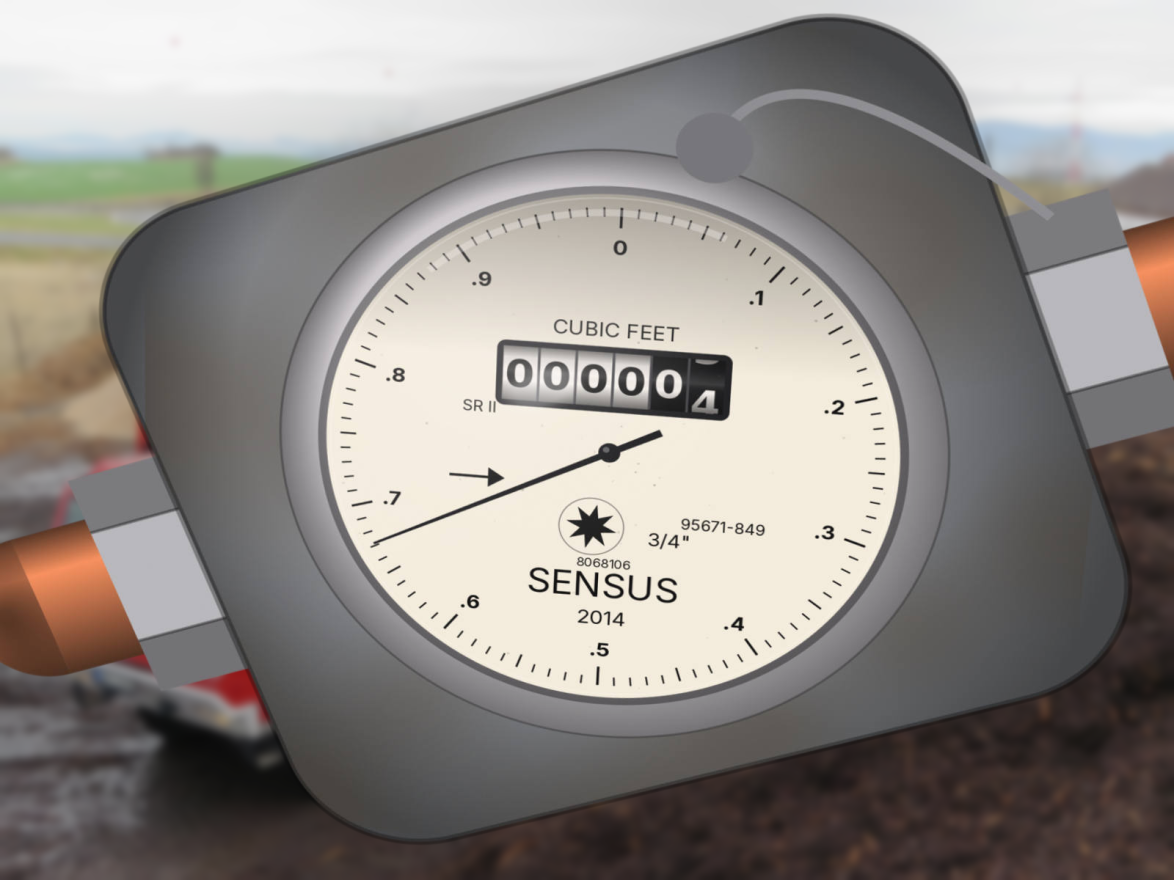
3.67 ft³
